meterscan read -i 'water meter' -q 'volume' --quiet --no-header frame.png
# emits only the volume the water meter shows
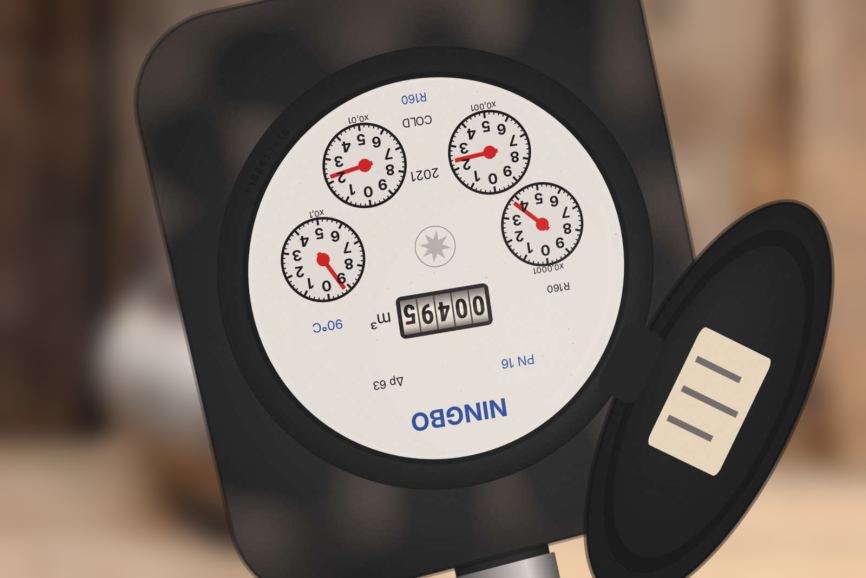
494.9223 m³
